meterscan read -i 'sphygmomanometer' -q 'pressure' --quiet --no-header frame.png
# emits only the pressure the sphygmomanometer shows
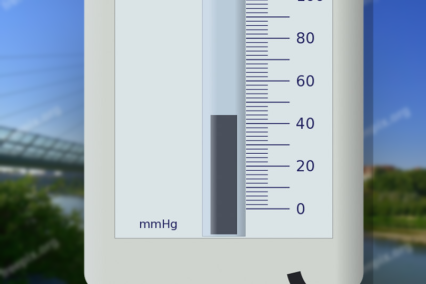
44 mmHg
